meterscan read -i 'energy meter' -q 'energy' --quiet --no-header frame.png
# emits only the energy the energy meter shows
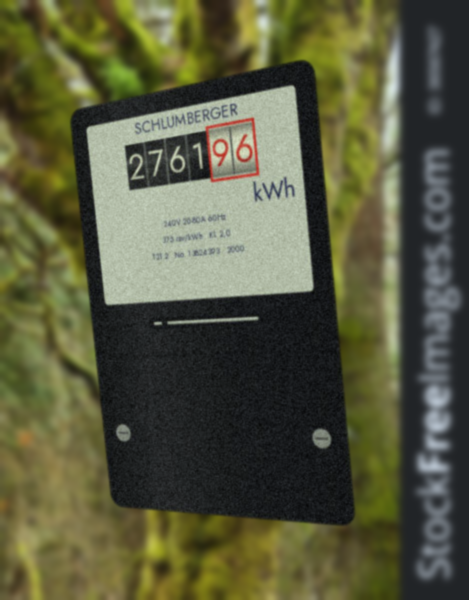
2761.96 kWh
